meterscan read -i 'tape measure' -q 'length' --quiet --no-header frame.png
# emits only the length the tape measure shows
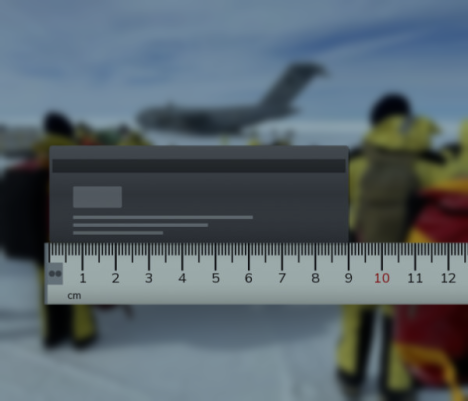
9 cm
